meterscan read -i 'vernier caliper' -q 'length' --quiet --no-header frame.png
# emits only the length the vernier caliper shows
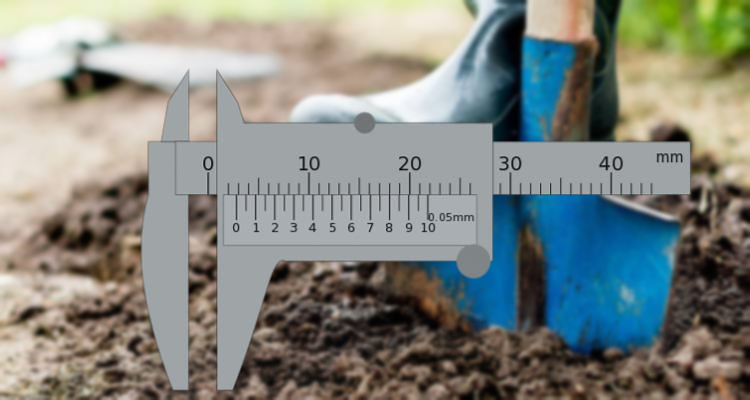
2.8 mm
